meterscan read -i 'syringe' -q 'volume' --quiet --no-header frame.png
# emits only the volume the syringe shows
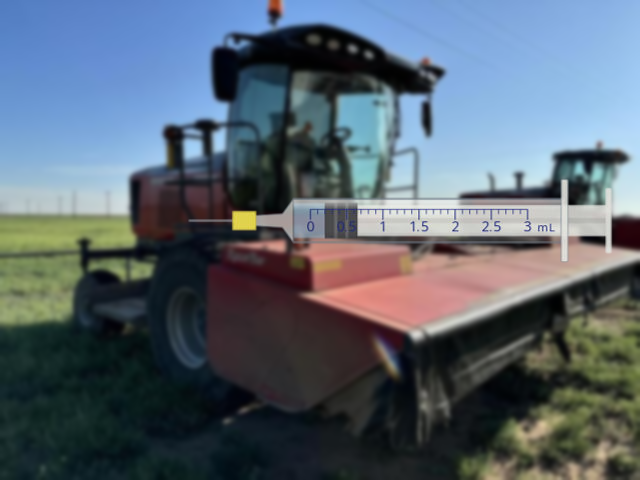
0.2 mL
